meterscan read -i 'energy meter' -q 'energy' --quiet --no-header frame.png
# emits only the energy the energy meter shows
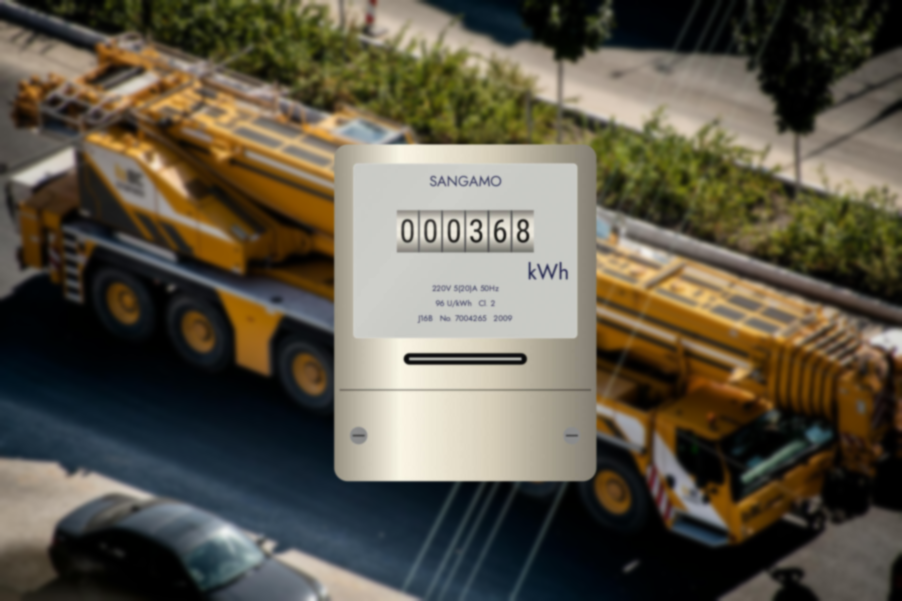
368 kWh
